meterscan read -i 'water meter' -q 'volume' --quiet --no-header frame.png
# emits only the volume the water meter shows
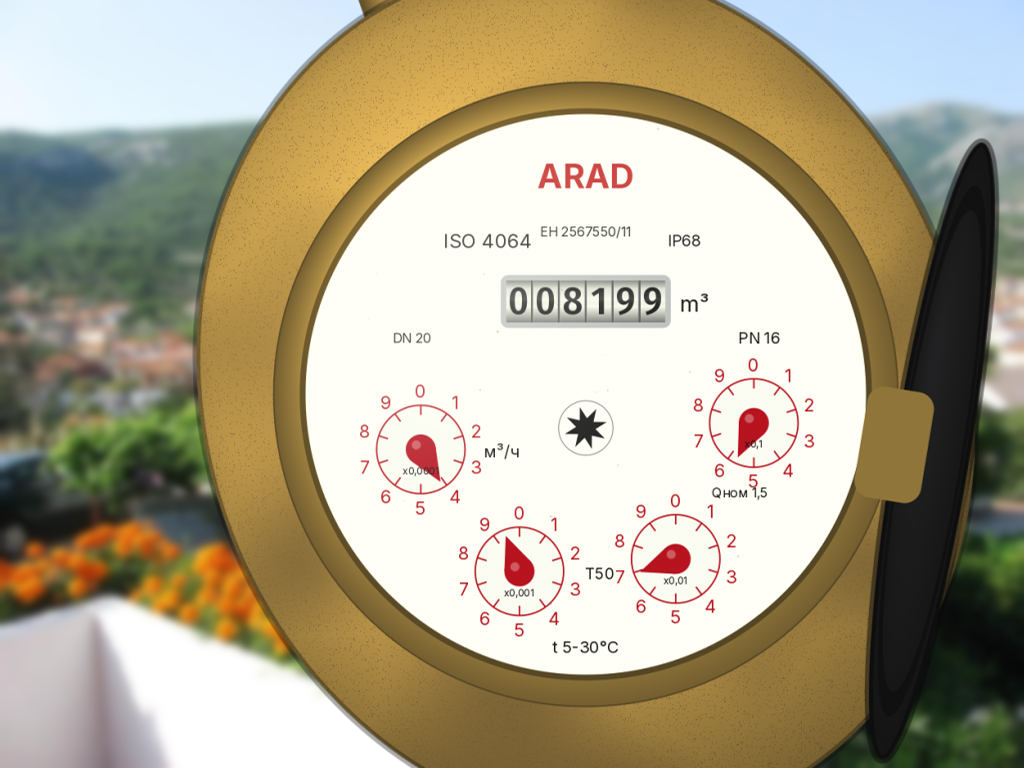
8199.5694 m³
